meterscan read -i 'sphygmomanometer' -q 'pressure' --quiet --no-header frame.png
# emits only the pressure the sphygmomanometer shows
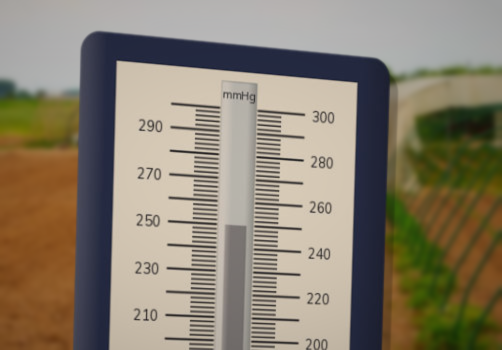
250 mmHg
